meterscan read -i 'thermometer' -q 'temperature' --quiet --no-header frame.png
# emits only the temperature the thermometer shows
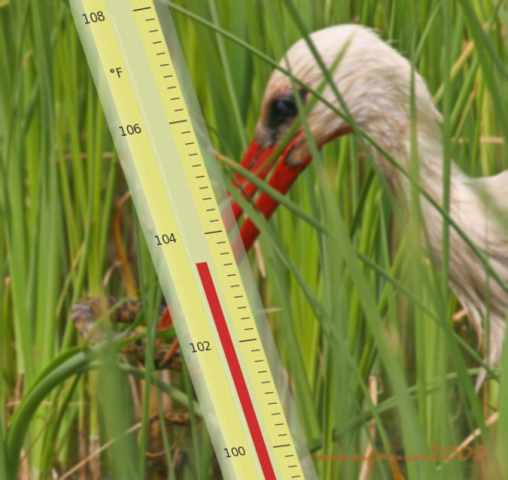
103.5 °F
